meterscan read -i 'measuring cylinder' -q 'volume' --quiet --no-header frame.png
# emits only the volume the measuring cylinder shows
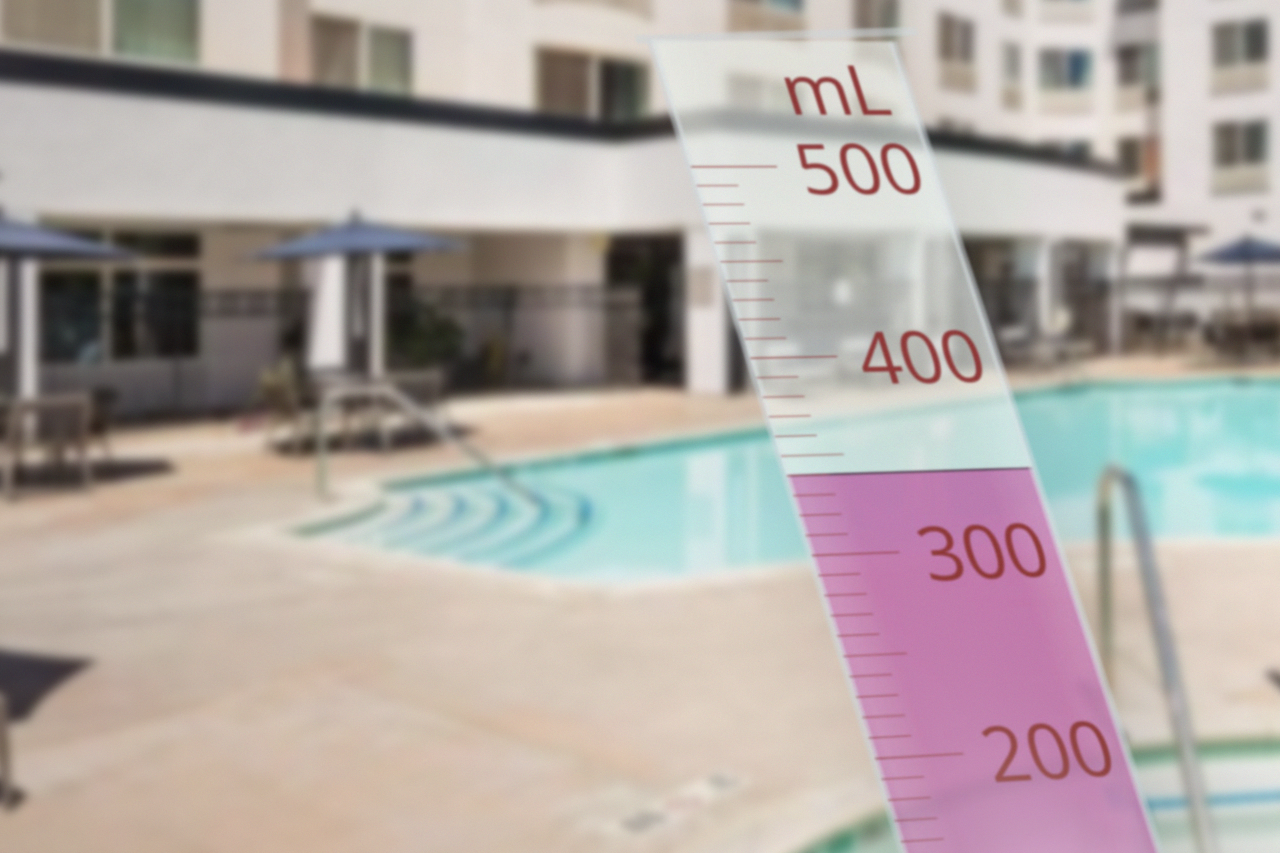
340 mL
